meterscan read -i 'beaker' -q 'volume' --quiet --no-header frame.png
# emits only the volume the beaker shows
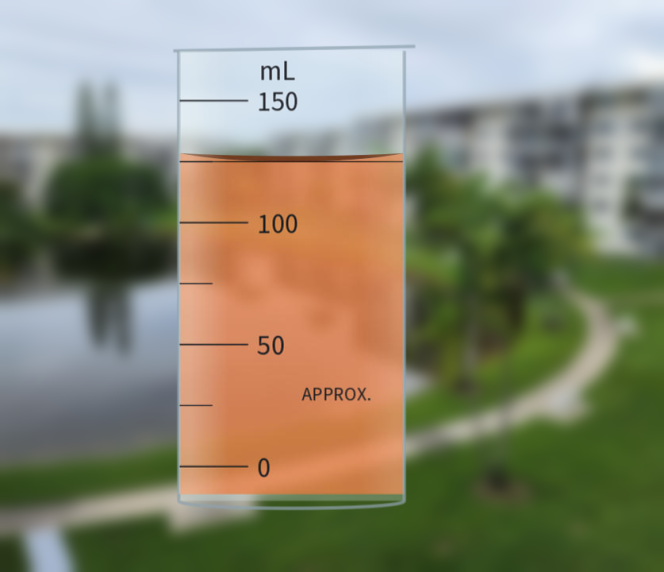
125 mL
